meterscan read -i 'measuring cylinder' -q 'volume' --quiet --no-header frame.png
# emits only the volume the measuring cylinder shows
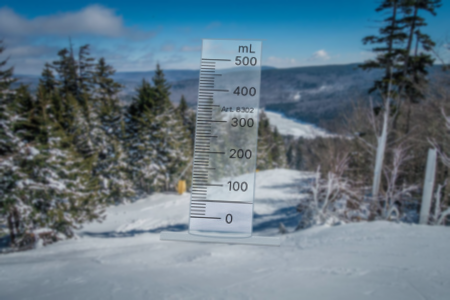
50 mL
